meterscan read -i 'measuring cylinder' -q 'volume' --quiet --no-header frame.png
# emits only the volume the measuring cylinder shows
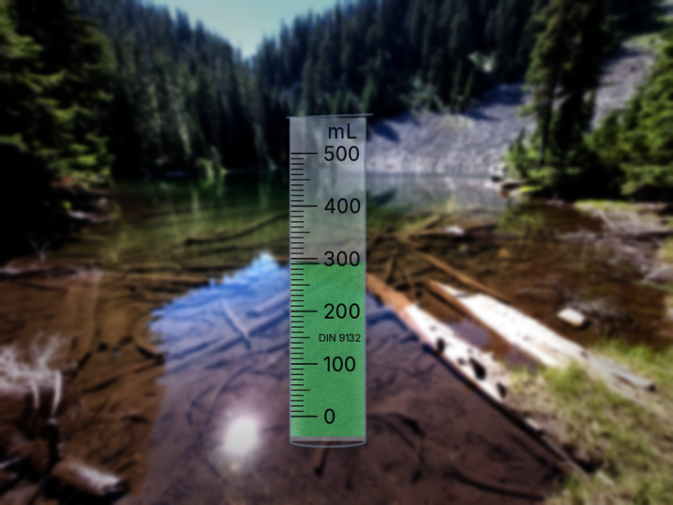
290 mL
